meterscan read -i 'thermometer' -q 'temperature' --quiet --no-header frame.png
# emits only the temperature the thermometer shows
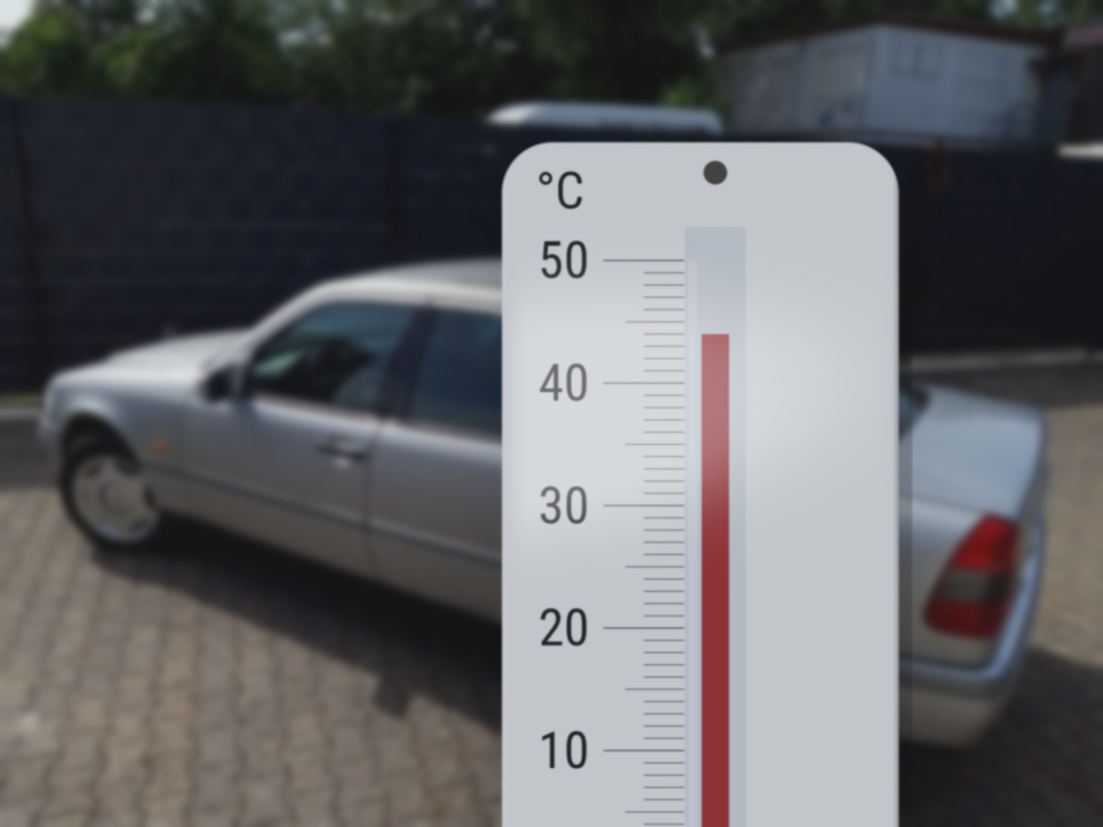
44 °C
